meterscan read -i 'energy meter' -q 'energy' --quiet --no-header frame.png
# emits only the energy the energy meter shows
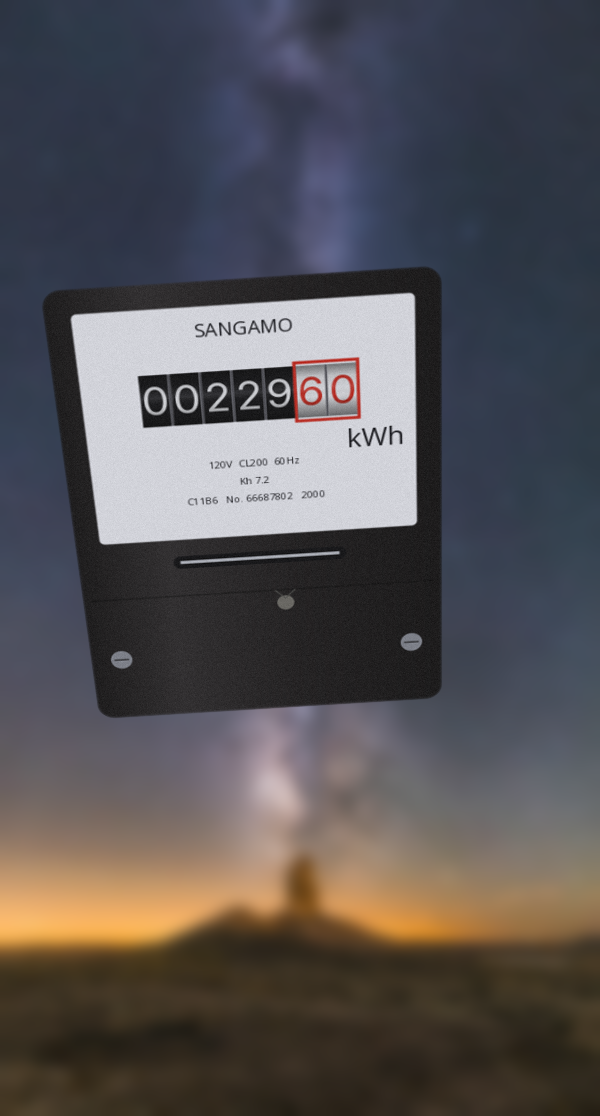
229.60 kWh
